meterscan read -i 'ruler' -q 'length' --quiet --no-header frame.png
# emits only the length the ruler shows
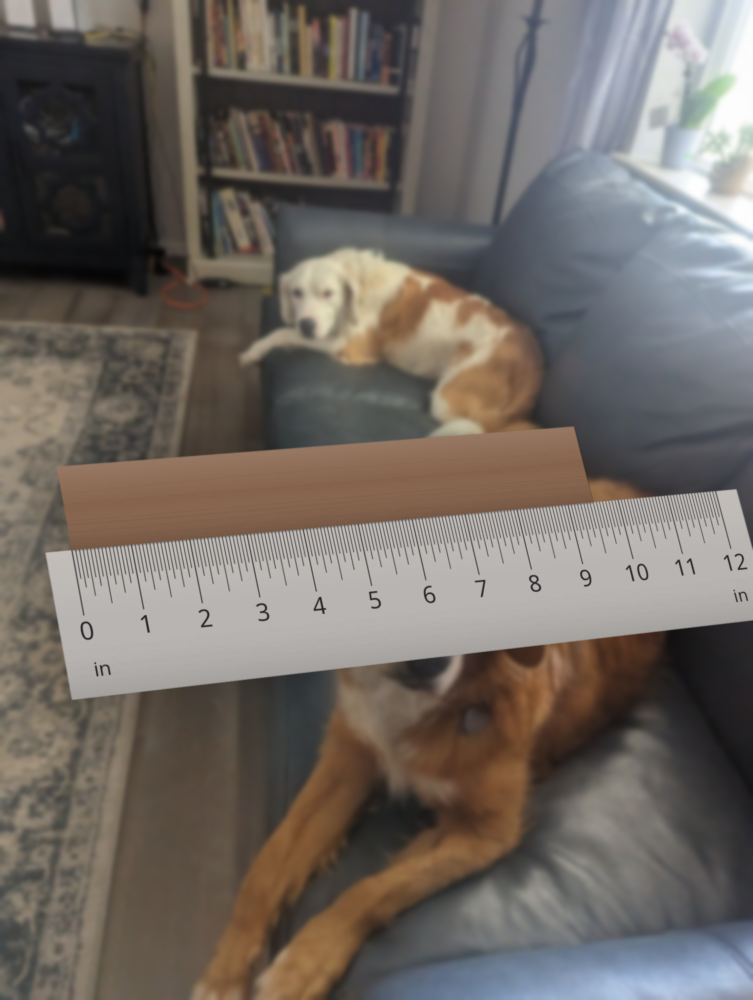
9.5 in
